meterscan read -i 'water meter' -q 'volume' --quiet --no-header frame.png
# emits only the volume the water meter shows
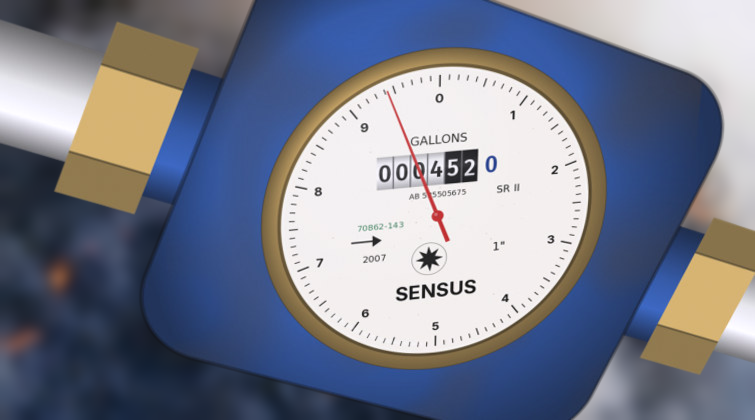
4519.4 gal
